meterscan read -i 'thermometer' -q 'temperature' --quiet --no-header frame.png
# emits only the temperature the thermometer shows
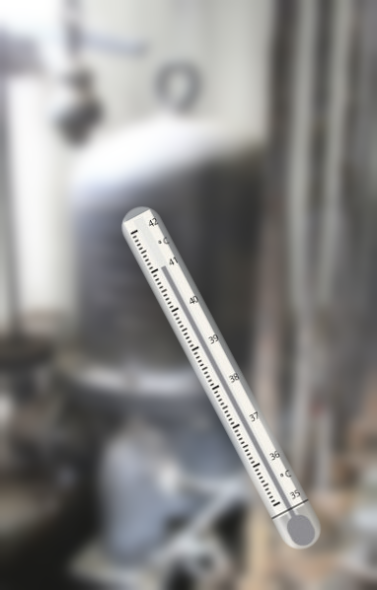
41 °C
